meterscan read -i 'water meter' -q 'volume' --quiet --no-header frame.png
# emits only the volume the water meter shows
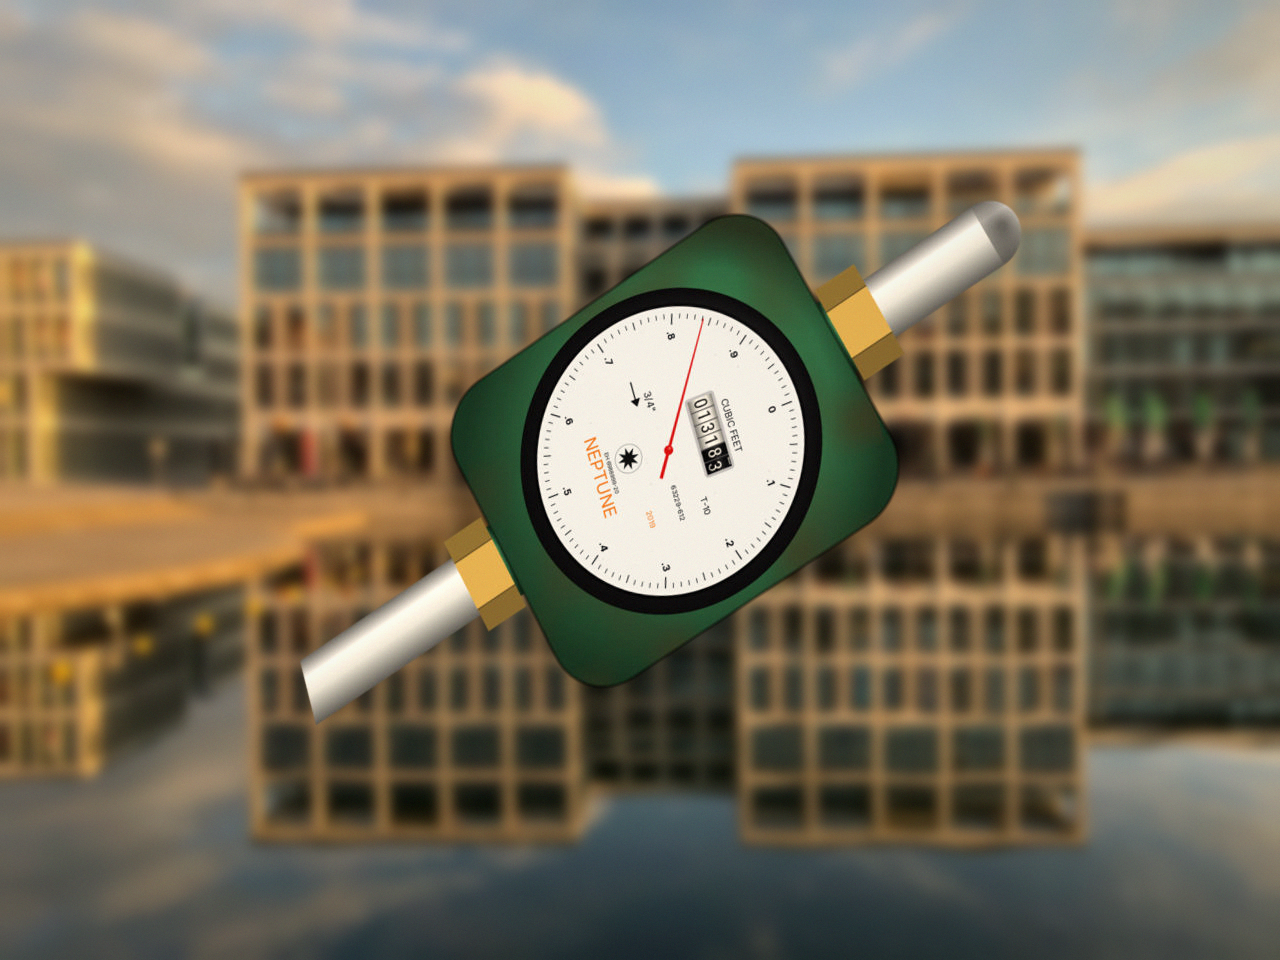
13182.84 ft³
